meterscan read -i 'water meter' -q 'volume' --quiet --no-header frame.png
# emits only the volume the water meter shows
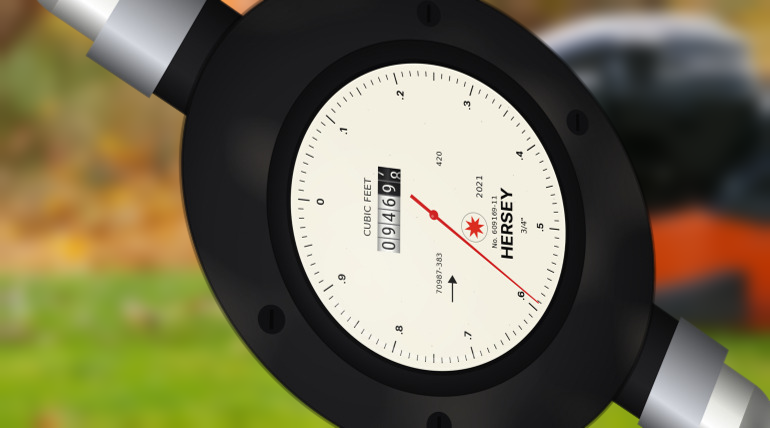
94697.59 ft³
